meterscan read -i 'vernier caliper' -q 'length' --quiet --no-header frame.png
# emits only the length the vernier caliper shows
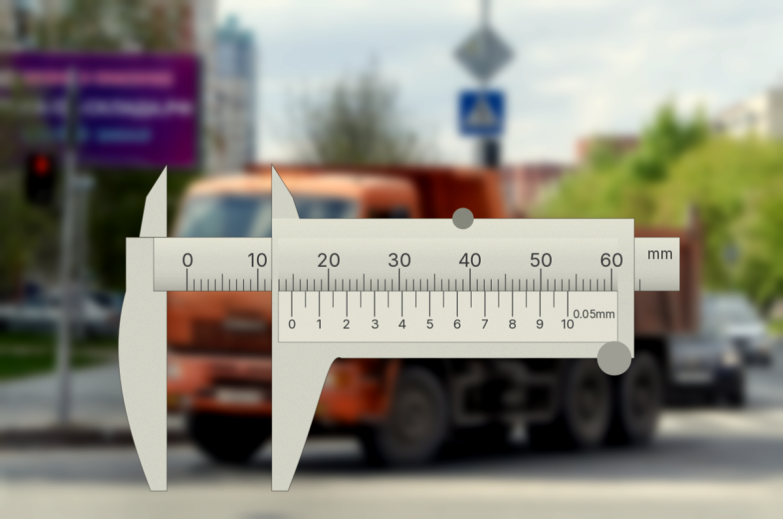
14.8 mm
